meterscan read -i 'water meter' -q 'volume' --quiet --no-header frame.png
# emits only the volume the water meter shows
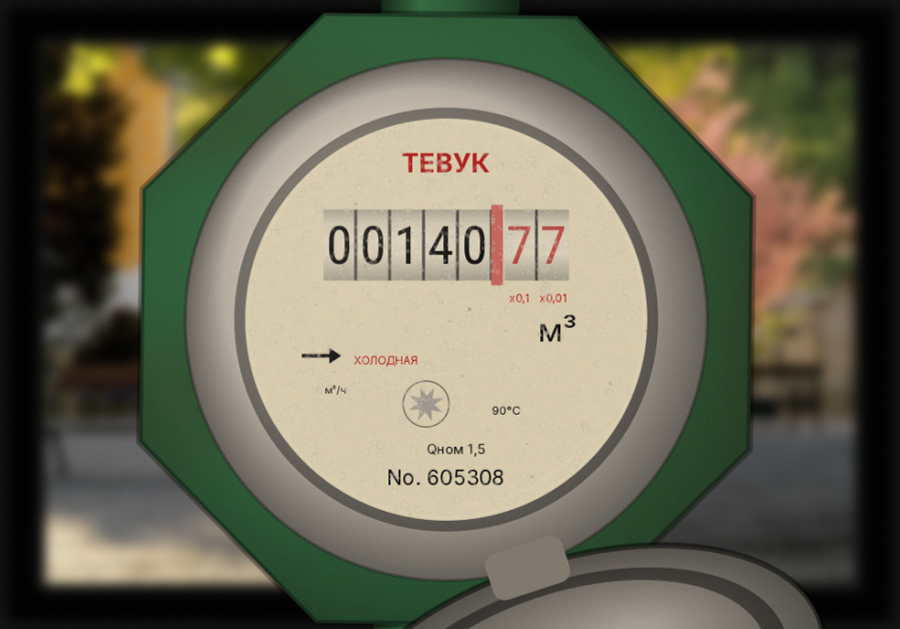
140.77 m³
